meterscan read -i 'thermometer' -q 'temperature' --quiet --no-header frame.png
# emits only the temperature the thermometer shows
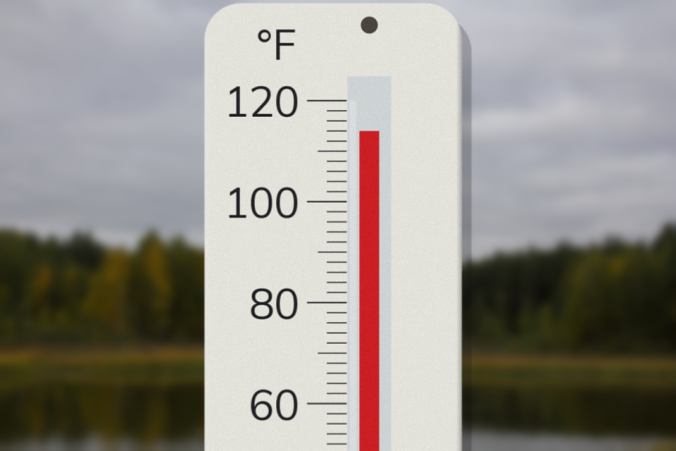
114 °F
